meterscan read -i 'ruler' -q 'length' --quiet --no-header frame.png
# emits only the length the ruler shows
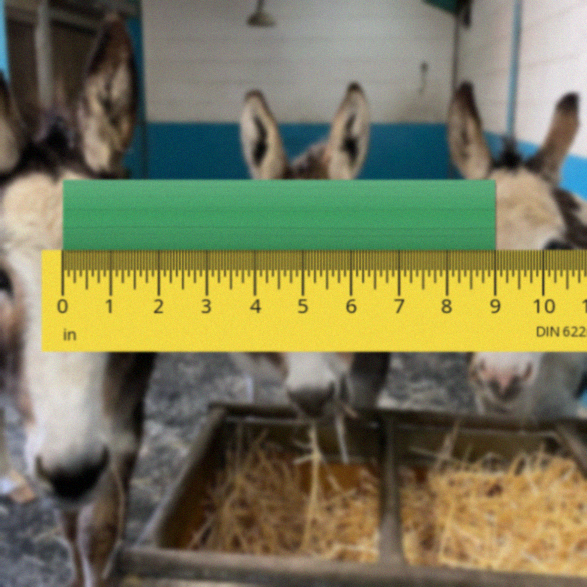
9 in
